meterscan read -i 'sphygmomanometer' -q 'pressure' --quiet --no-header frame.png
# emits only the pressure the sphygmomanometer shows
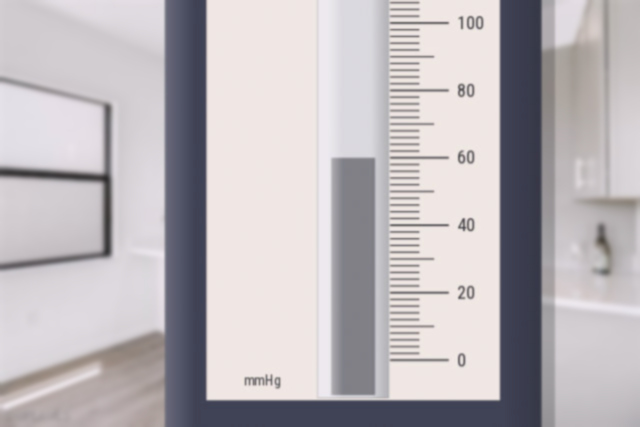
60 mmHg
